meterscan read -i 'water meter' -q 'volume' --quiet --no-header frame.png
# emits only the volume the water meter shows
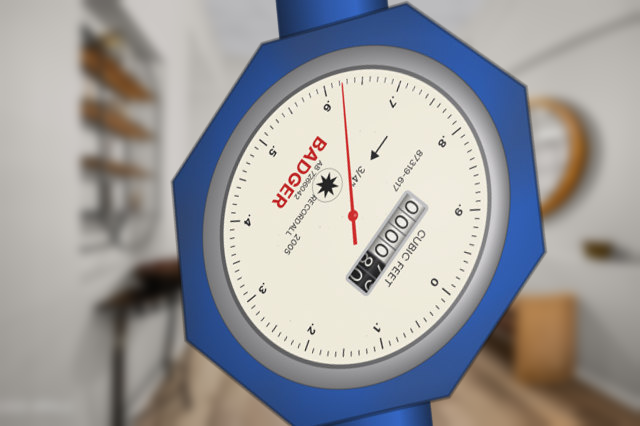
79.62 ft³
